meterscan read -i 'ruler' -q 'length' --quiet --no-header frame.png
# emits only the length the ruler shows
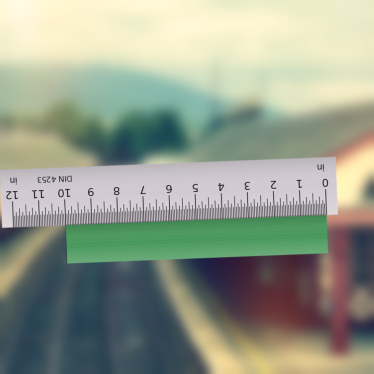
10 in
